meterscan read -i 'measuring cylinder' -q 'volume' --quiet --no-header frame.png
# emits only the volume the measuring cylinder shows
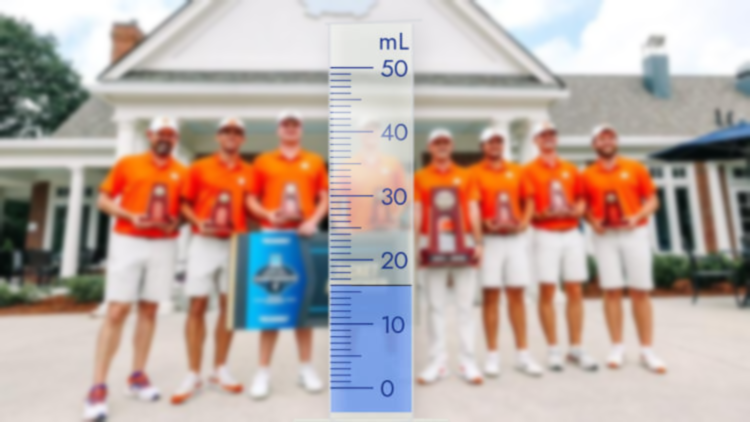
16 mL
